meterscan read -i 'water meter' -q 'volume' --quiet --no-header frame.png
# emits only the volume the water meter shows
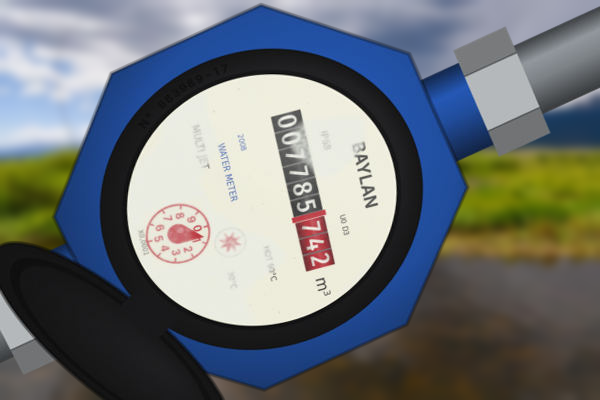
7785.7420 m³
